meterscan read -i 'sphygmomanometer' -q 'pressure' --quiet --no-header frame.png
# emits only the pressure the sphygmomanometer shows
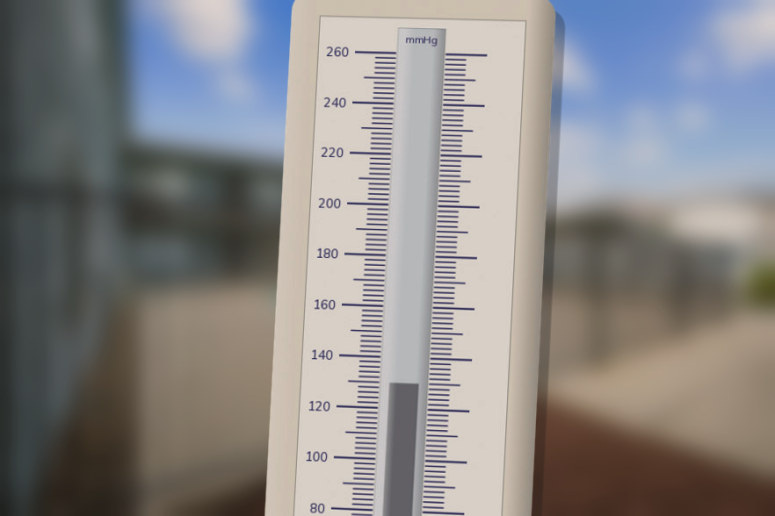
130 mmHg
